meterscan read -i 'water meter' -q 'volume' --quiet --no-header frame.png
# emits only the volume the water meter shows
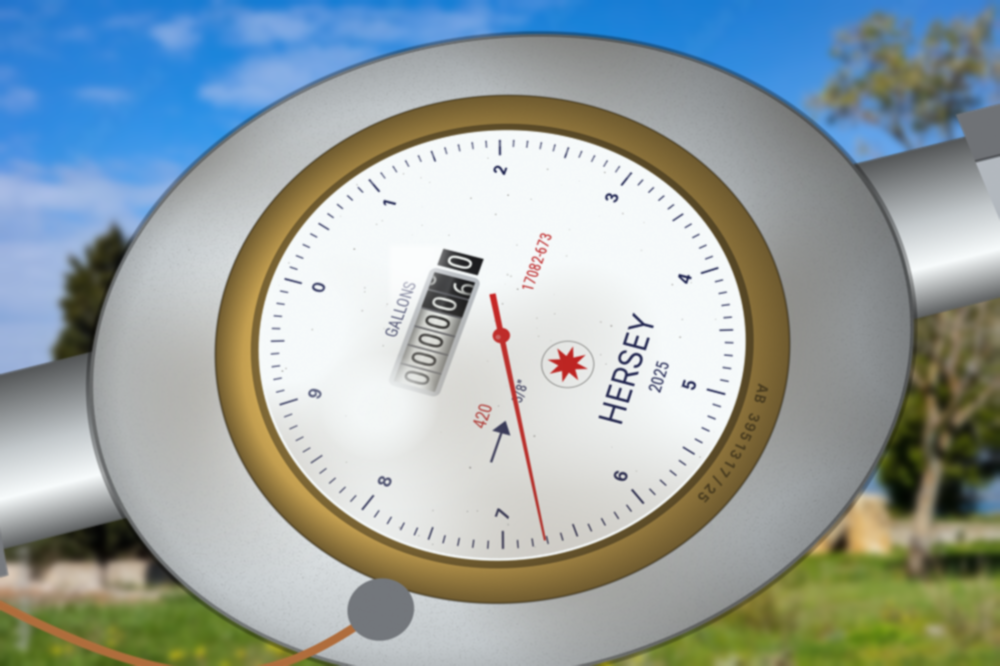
56.7 gal
